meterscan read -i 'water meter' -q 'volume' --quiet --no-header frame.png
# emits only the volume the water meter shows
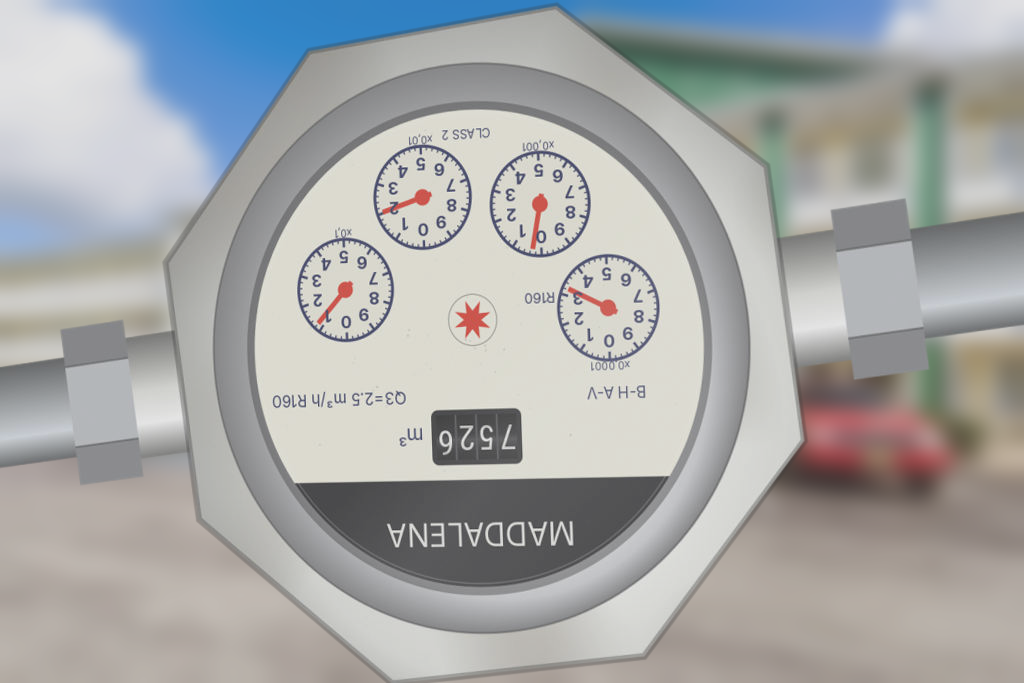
7526.1203 m³
